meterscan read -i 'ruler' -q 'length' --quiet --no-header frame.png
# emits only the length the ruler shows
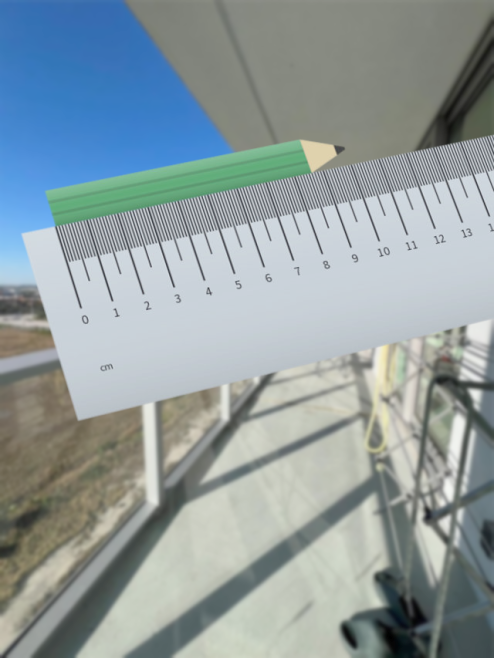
10 cm
